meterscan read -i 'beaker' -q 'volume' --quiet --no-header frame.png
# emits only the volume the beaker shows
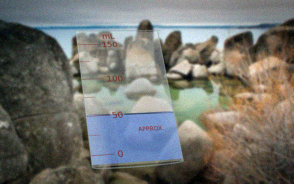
50 mL
